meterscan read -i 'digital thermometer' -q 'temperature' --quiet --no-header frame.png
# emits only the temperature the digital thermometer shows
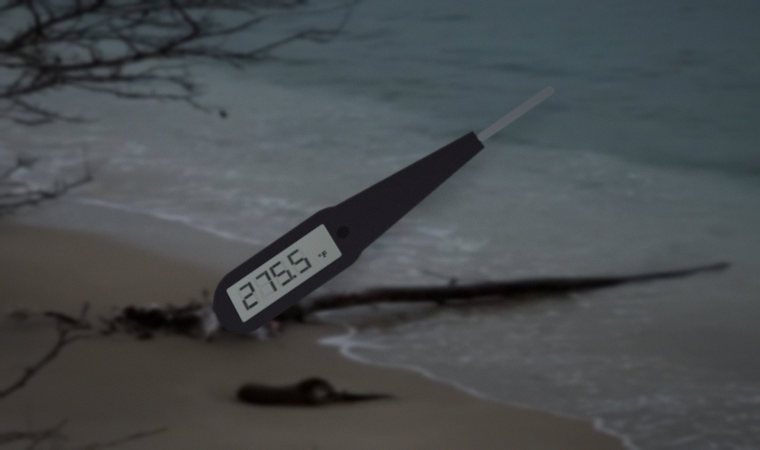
275.5 °F
